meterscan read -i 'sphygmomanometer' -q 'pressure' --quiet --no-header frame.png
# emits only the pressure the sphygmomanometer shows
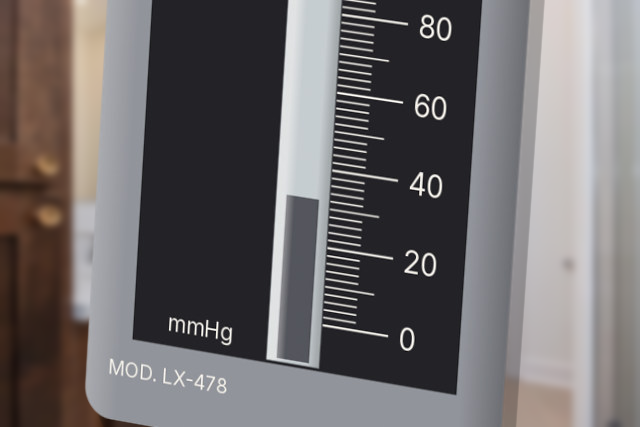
32 mmHg
